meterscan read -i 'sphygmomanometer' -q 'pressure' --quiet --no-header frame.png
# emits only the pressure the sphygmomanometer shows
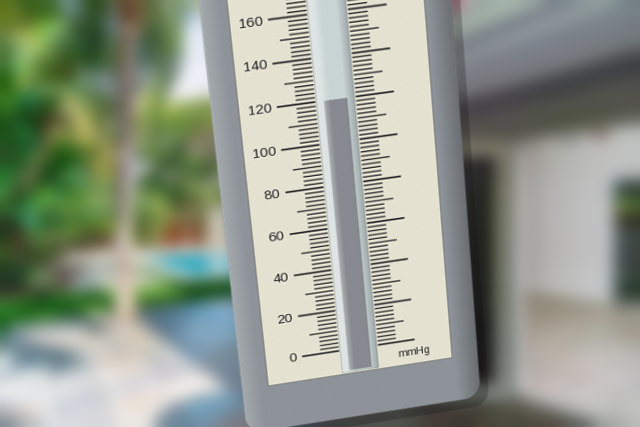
120 mmHg
